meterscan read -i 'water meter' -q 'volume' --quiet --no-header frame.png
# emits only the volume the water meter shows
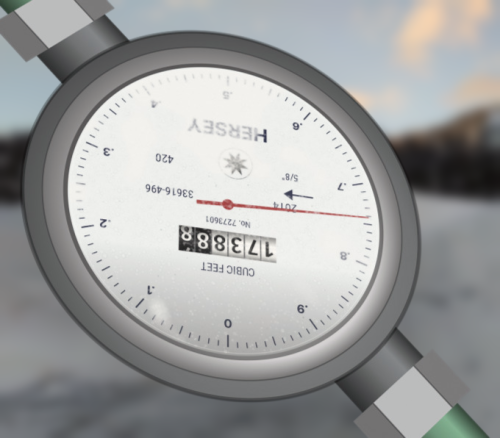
173887.74 ft³
